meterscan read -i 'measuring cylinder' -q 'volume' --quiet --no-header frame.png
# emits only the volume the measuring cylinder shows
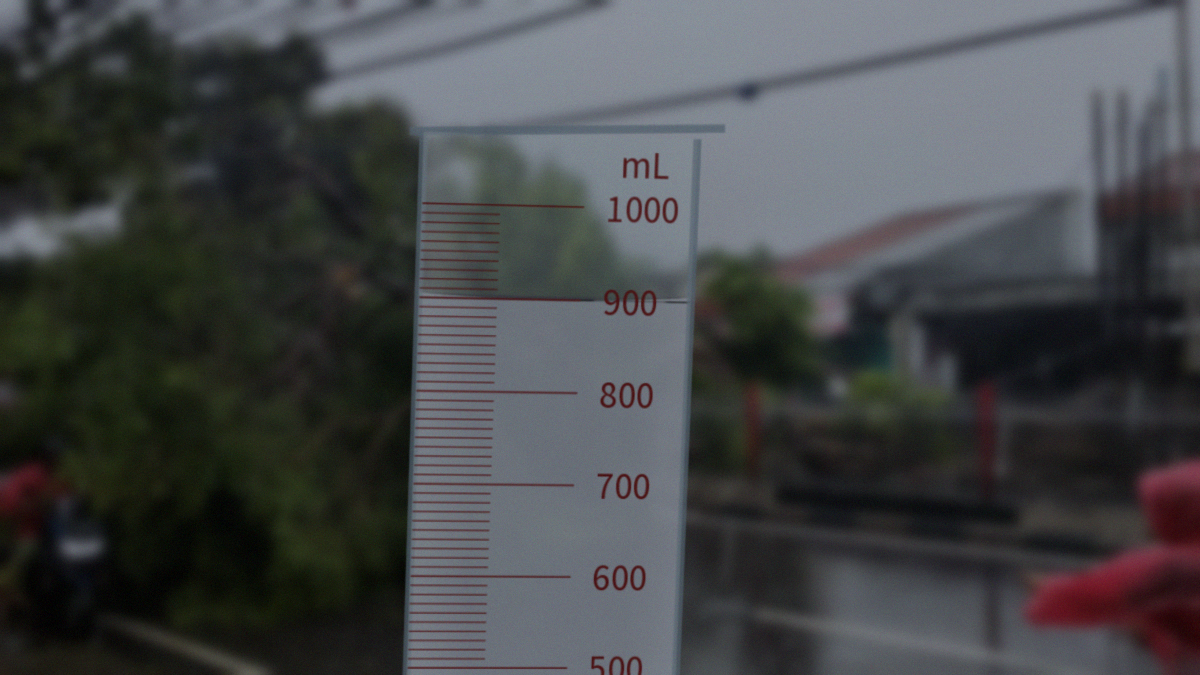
900 mL
